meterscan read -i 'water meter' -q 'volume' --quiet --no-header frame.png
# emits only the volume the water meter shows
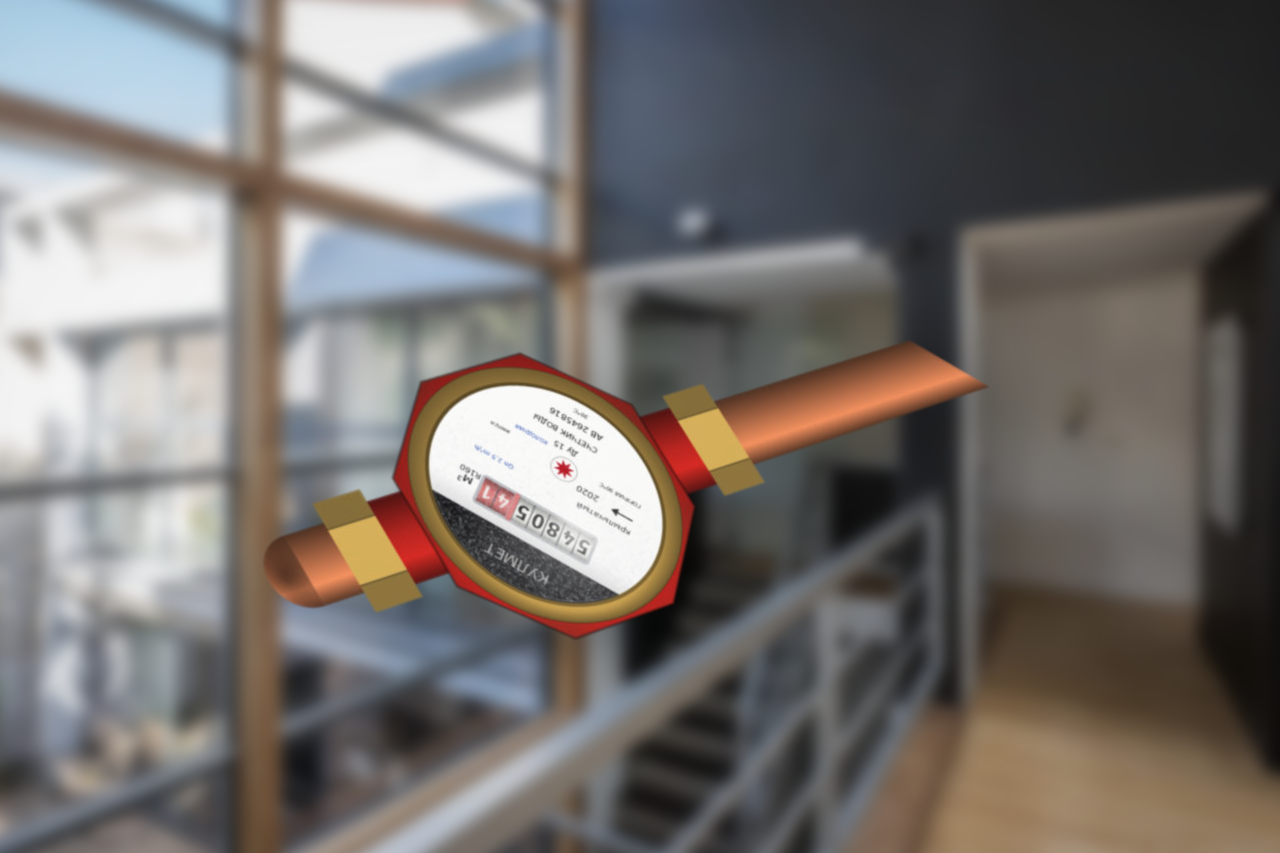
54805.41 m³
